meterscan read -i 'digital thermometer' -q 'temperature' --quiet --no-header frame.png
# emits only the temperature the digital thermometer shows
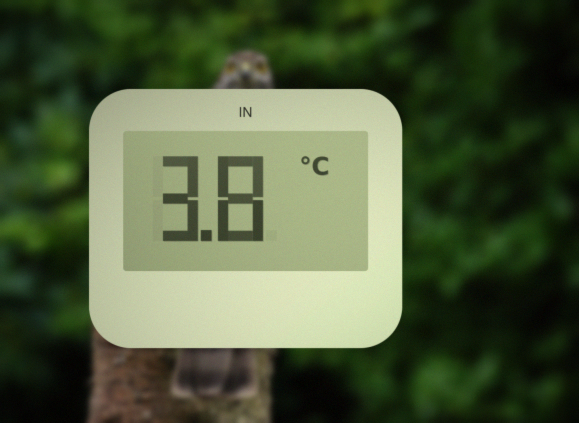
3.8 °C
